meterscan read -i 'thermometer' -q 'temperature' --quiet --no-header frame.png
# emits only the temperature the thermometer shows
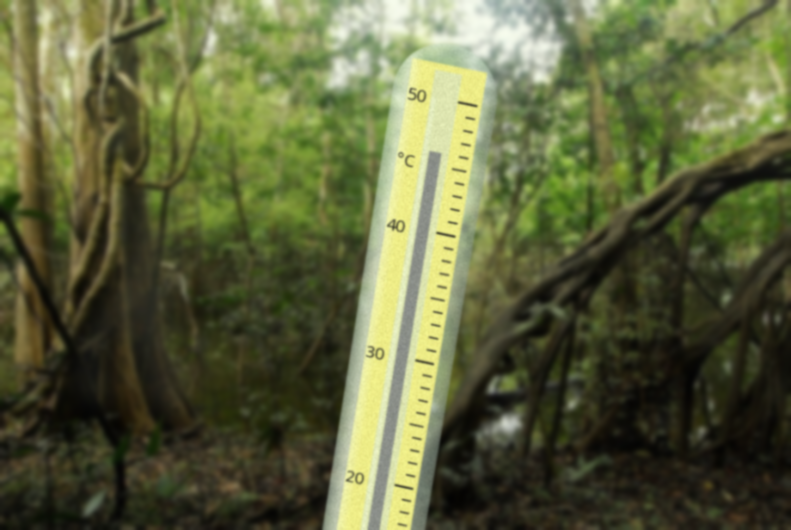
46 °C
